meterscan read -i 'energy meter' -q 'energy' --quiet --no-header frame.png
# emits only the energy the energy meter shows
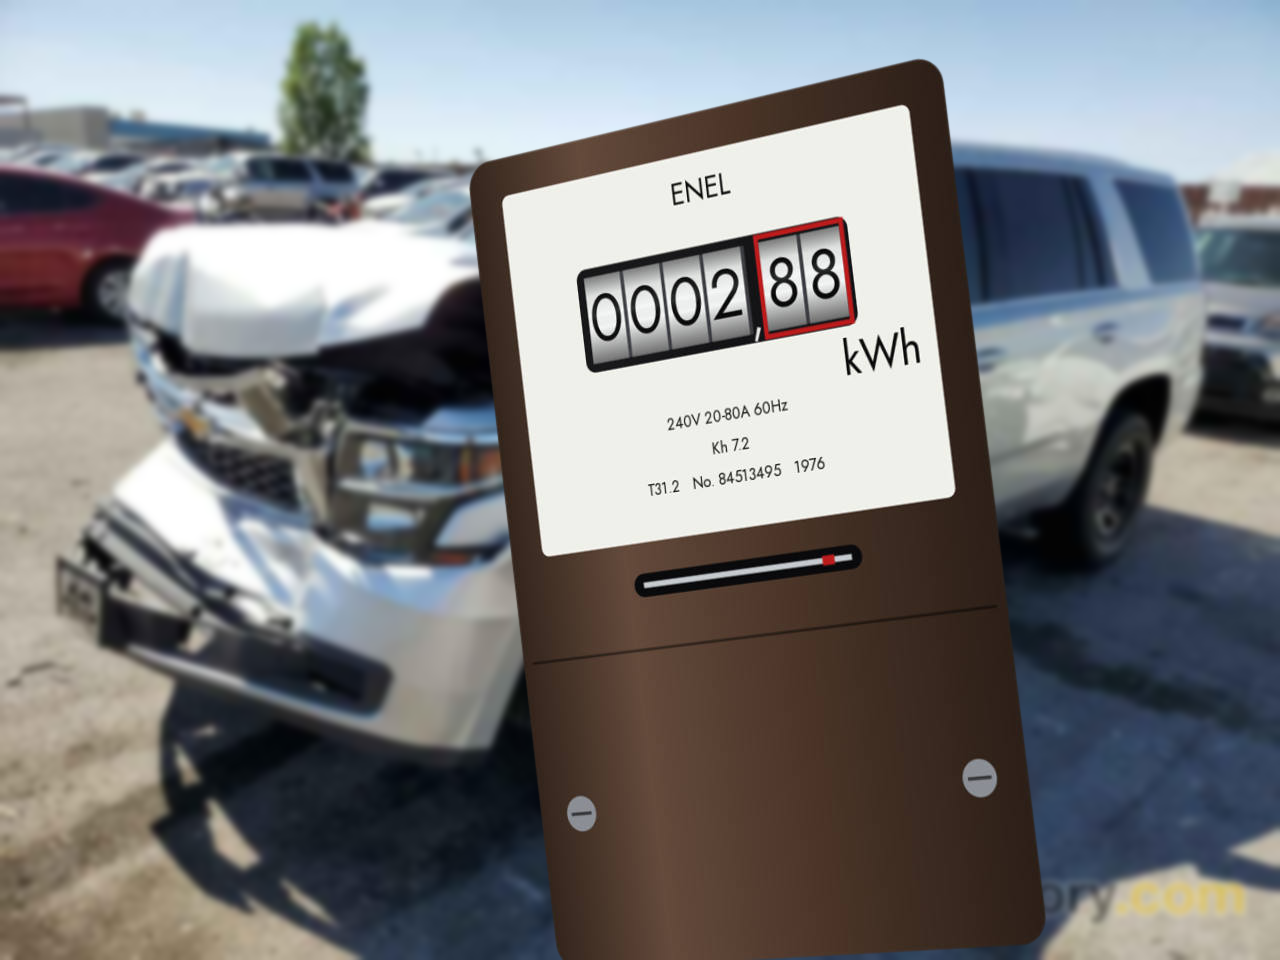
2.88 kWh
